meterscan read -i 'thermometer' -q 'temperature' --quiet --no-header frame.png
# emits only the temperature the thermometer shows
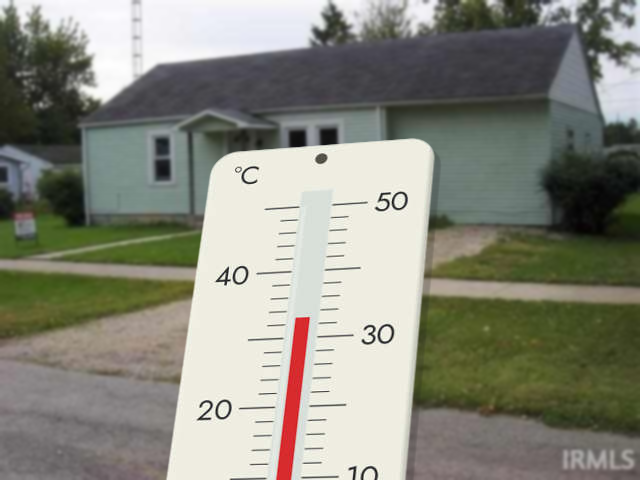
33 °C
